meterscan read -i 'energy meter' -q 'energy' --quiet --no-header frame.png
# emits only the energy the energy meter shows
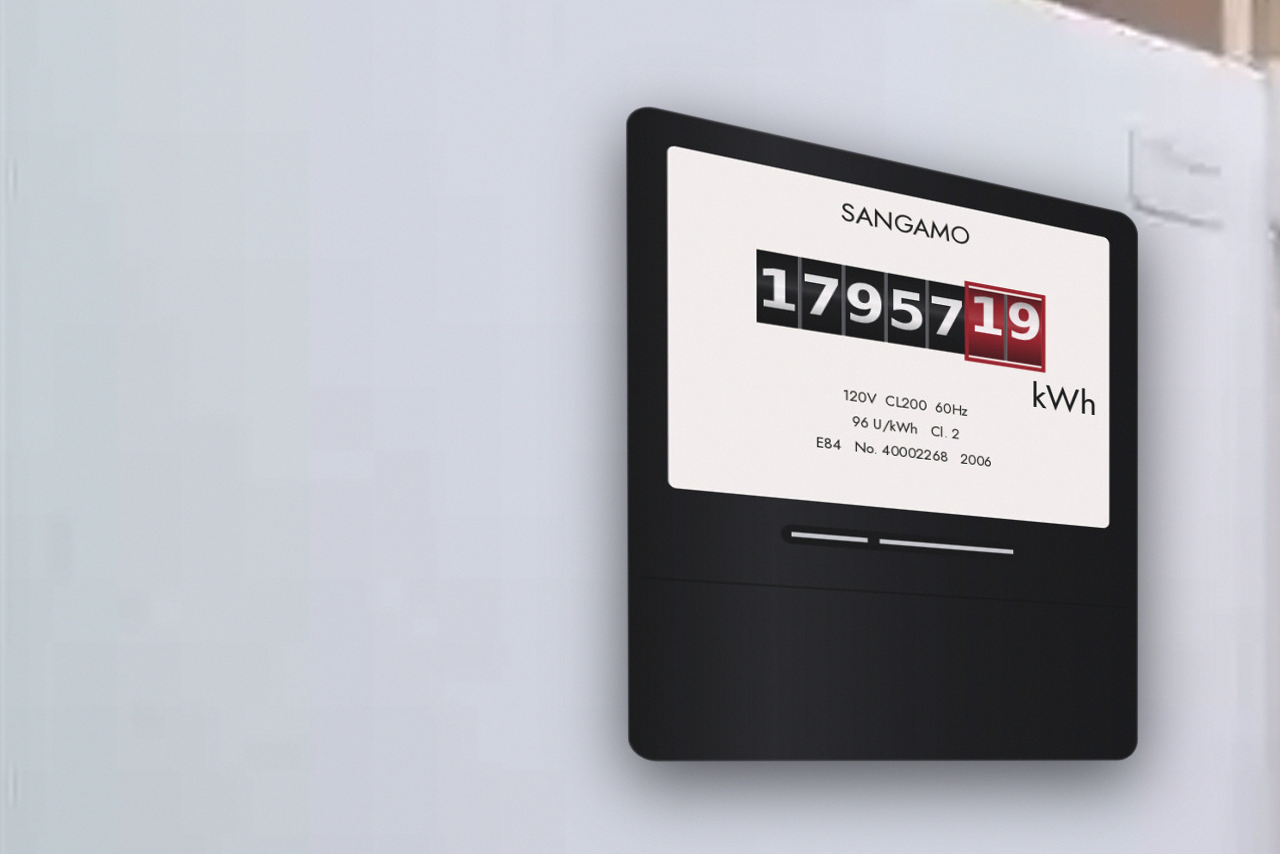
17957.19 kWh
